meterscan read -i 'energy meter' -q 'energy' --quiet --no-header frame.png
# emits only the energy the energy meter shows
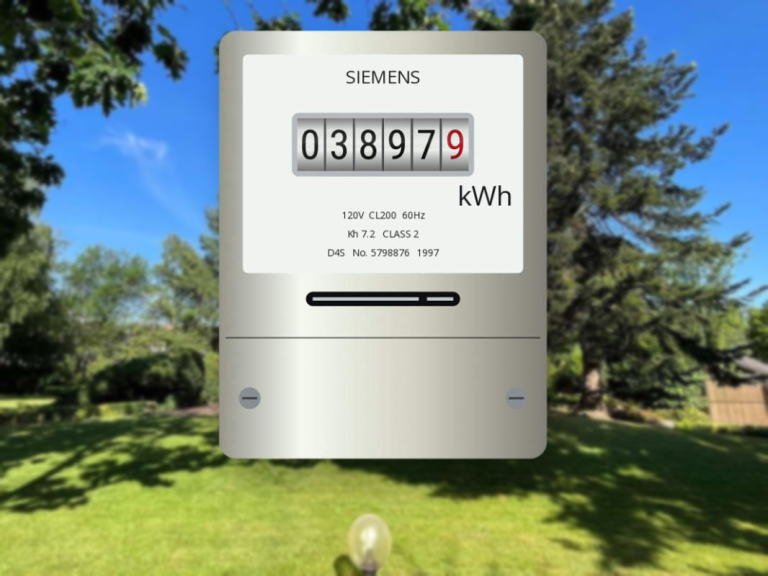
3897.9 kWh
